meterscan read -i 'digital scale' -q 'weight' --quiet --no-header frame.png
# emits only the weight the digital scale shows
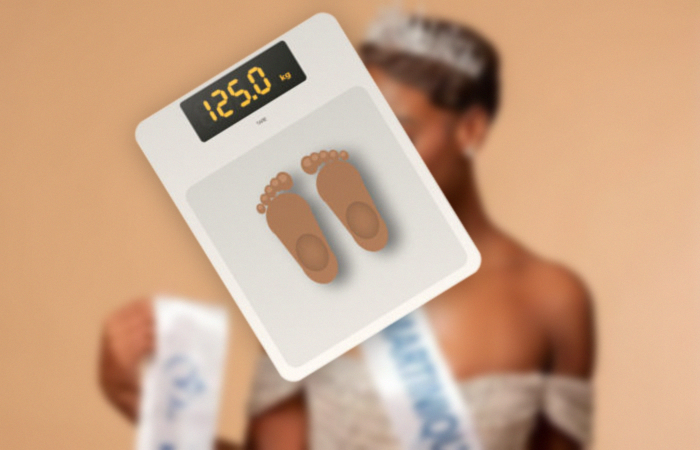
125.0 kg
